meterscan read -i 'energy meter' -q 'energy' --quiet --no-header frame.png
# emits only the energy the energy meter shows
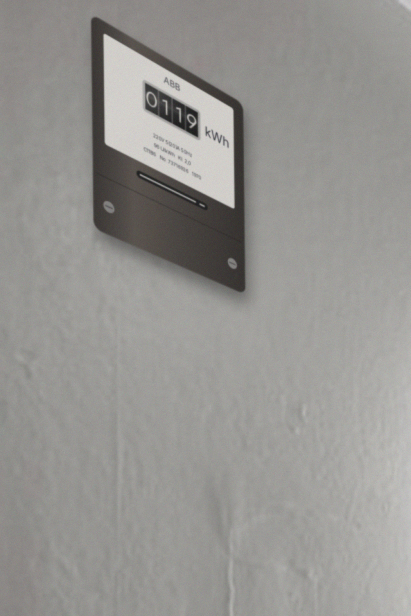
119 kWh
